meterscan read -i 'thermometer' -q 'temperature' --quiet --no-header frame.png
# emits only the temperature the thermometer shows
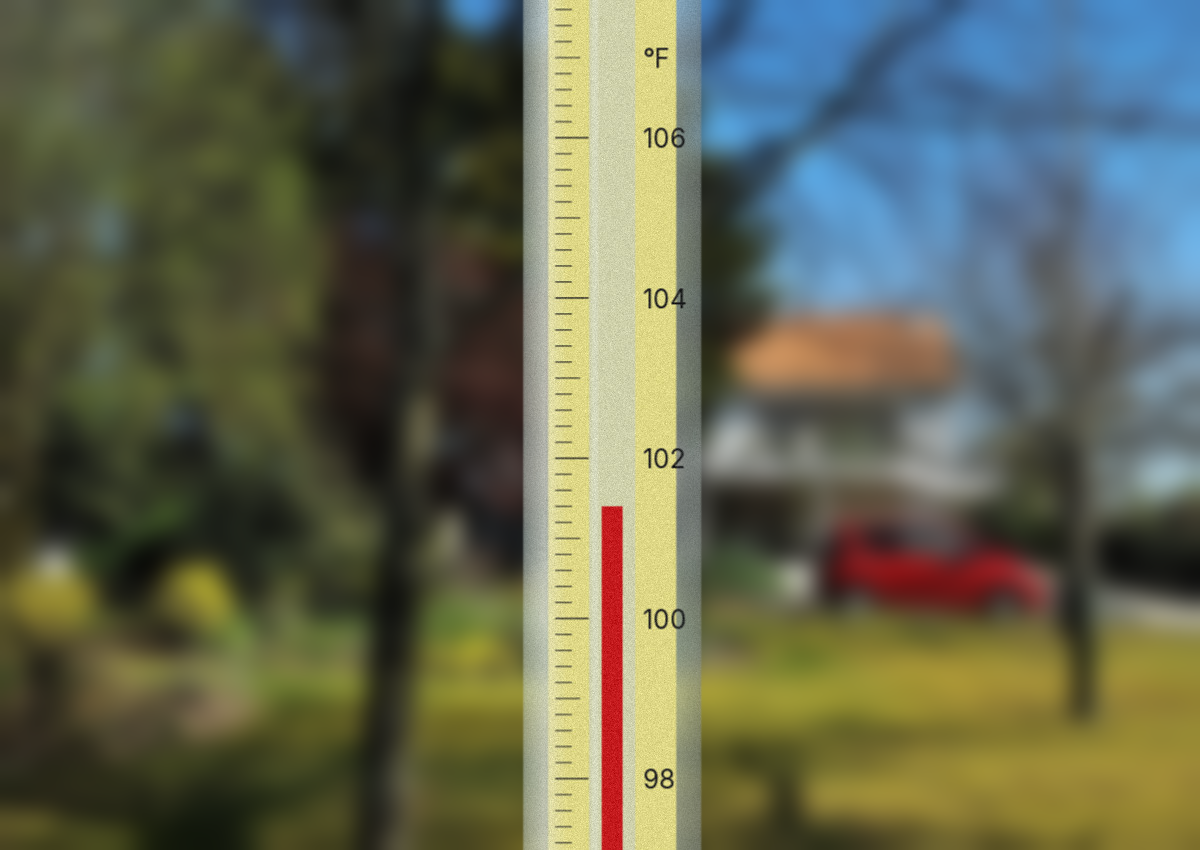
101.4 °F
